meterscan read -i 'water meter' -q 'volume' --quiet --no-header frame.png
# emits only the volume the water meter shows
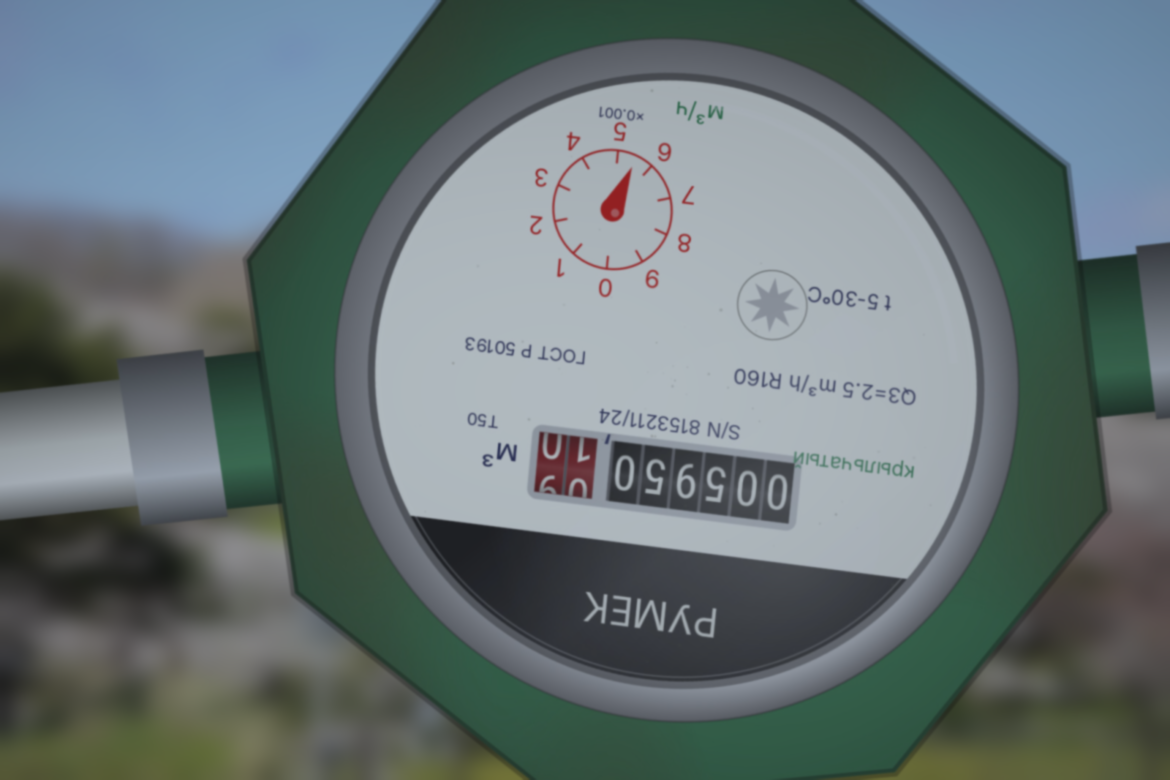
5950.095 m³
